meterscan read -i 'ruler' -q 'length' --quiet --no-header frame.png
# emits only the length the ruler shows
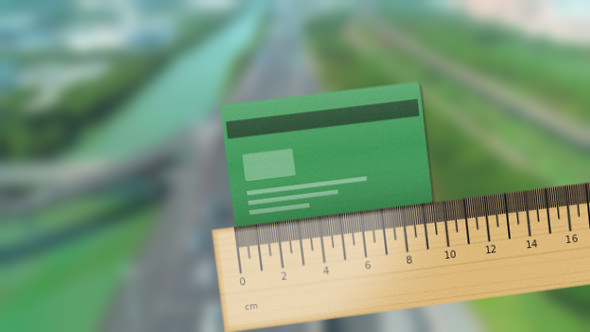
9.5 cm
